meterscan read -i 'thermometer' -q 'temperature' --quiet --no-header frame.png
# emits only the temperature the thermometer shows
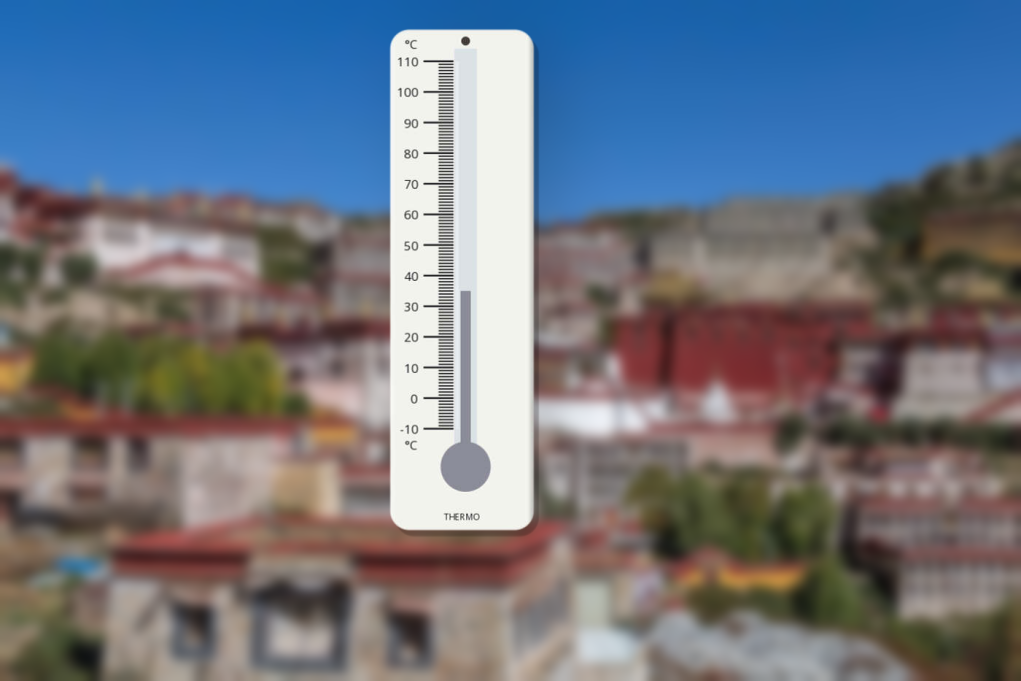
35 °C
